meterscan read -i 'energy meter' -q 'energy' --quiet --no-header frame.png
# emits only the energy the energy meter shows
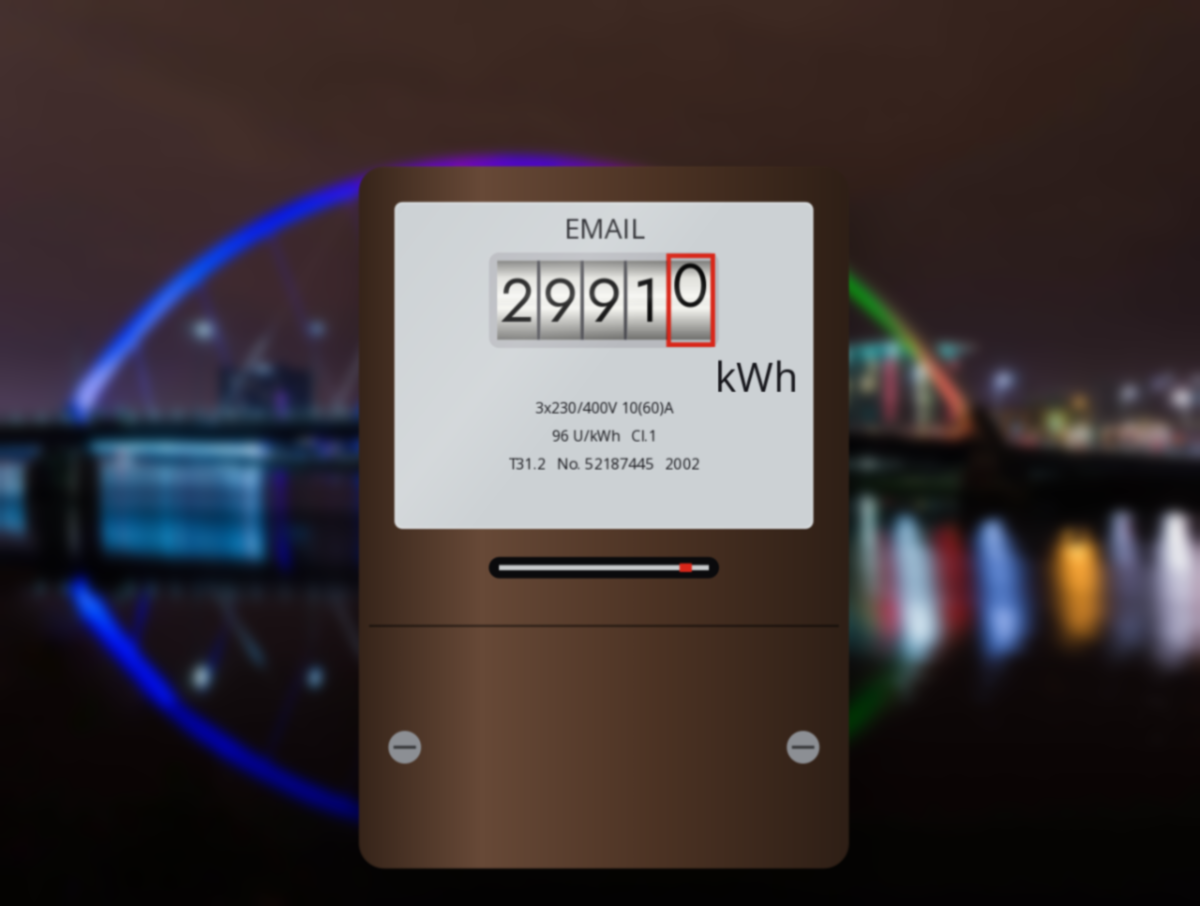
2991.0 kWh
